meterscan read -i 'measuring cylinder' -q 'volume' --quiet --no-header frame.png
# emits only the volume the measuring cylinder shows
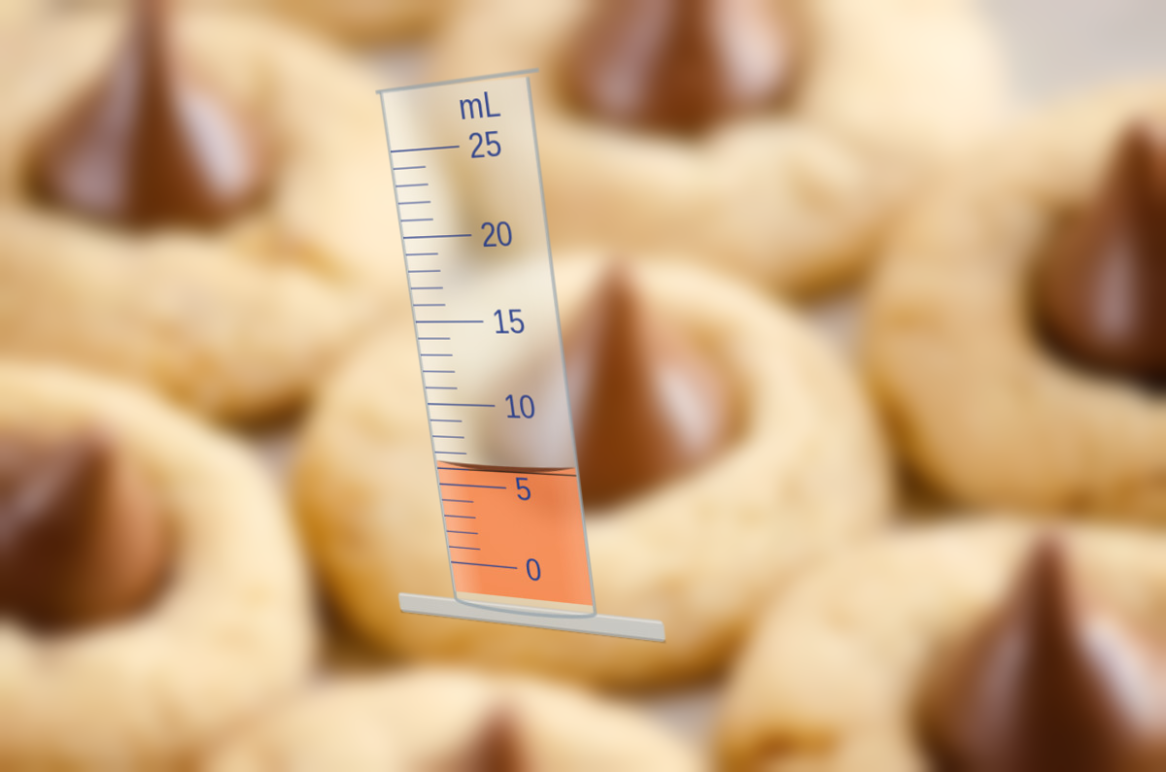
6 mL
